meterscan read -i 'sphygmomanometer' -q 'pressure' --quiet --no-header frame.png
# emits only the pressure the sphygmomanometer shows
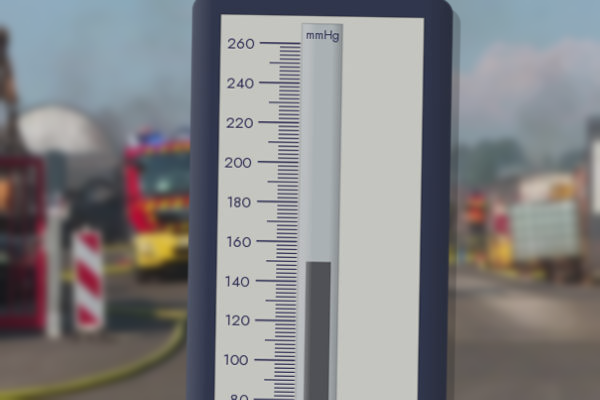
150 mmHg
